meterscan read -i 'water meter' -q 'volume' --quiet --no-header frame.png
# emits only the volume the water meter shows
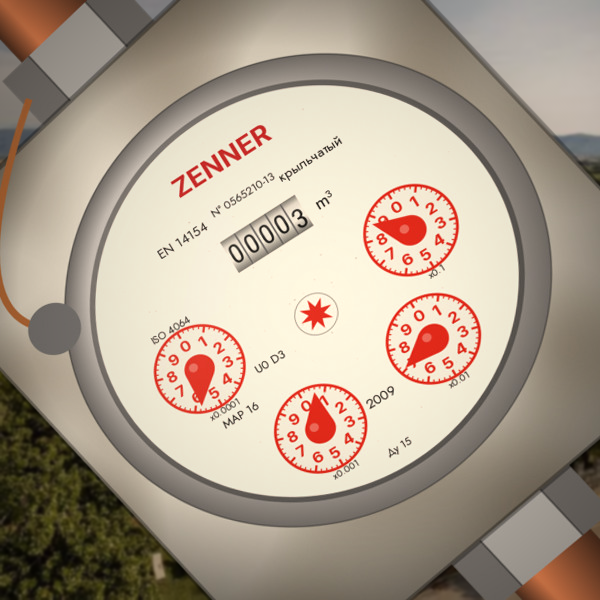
2.8705 m³
